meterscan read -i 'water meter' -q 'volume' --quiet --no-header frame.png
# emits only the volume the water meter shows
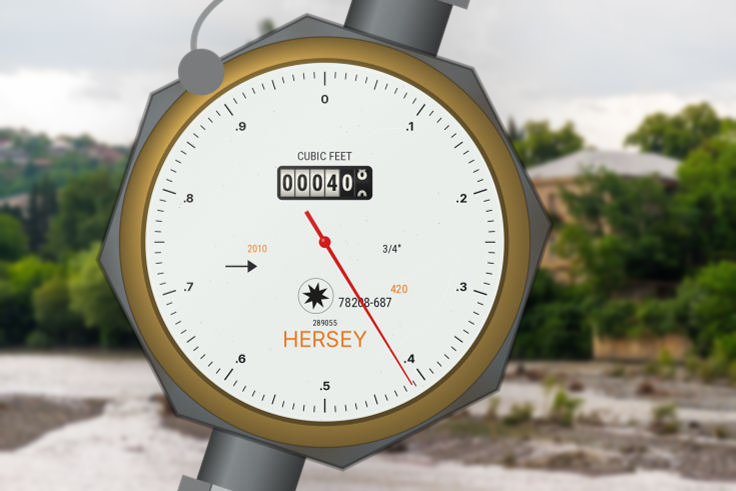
408.41 ft³
